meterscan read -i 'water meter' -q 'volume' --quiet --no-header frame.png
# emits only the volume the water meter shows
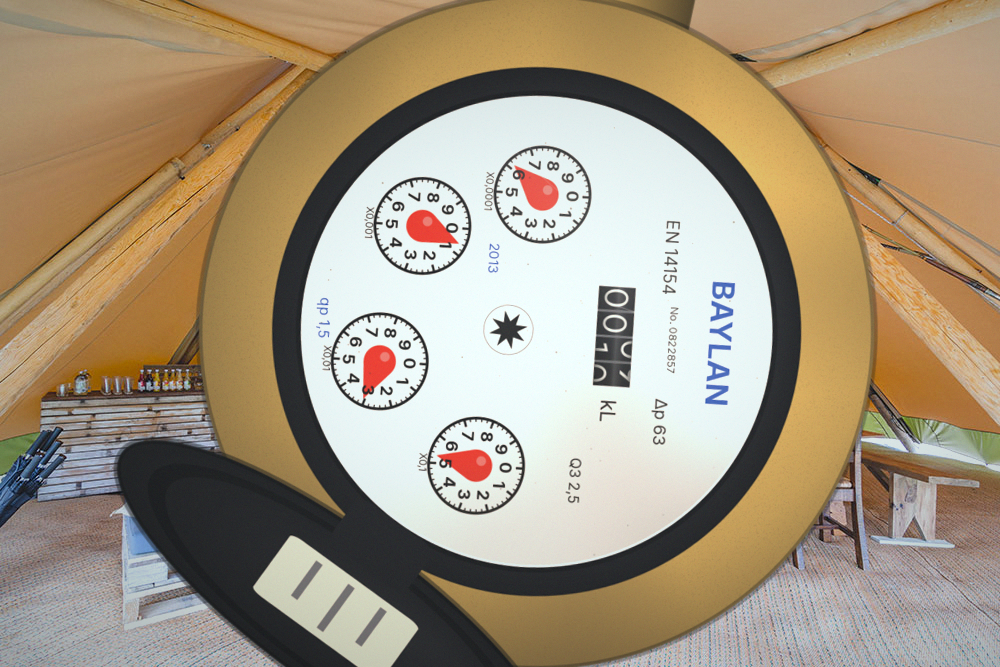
9.5306 kL
